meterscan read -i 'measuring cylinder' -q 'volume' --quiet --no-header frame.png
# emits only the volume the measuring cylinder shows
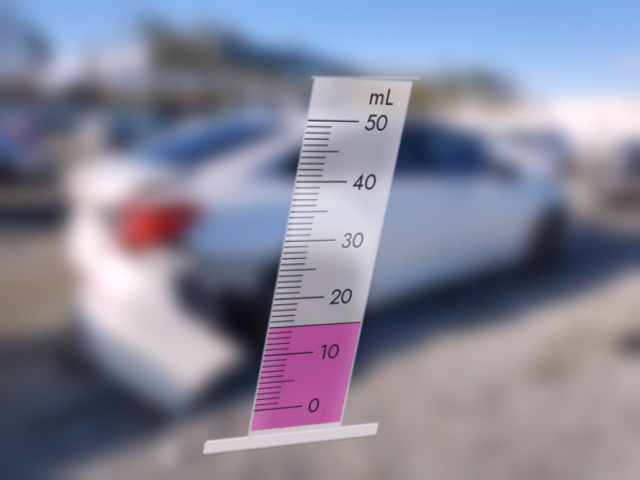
15 mL
